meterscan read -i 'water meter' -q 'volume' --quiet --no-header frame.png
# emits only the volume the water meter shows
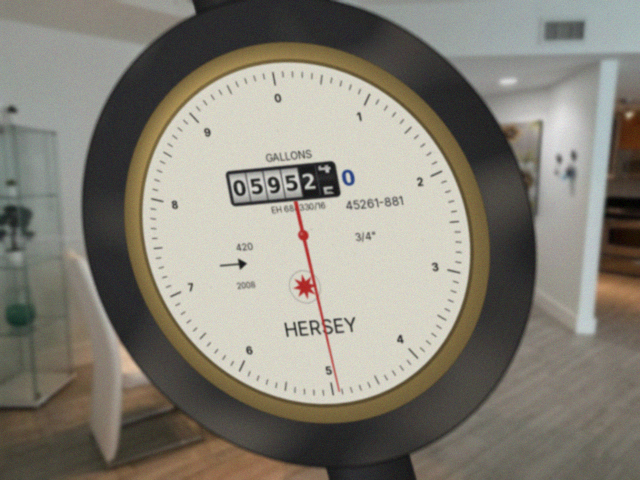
595244.9 gal
